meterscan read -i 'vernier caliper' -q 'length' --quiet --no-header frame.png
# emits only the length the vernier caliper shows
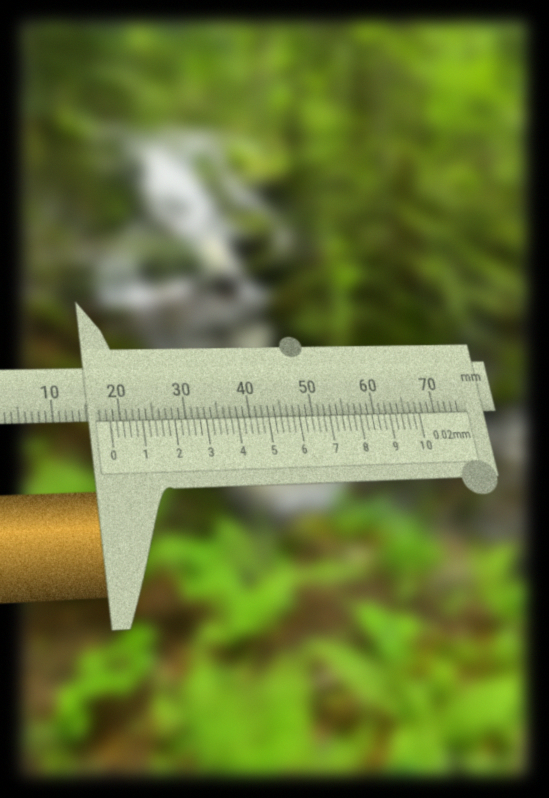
18.5 mm
